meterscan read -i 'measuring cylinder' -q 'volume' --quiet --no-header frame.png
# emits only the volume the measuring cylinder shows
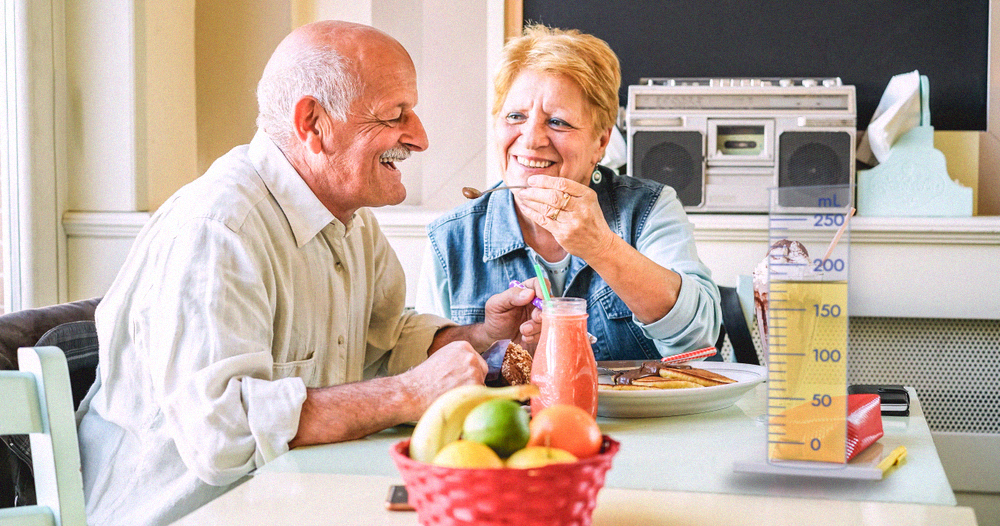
180 mL
